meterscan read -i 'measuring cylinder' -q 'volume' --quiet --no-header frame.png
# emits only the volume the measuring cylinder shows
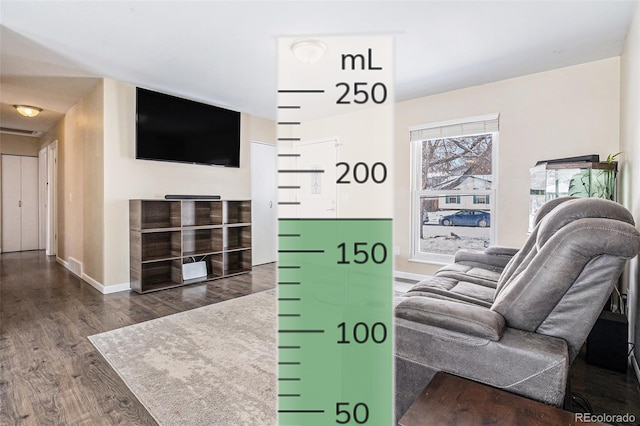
170 mL
